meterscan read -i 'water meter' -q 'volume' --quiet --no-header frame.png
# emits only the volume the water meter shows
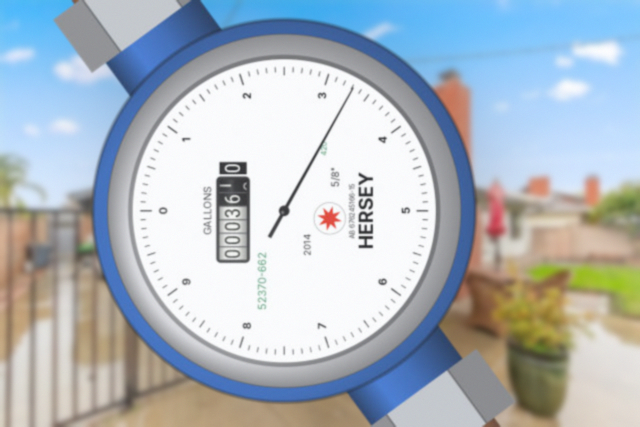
3613.3 gal
